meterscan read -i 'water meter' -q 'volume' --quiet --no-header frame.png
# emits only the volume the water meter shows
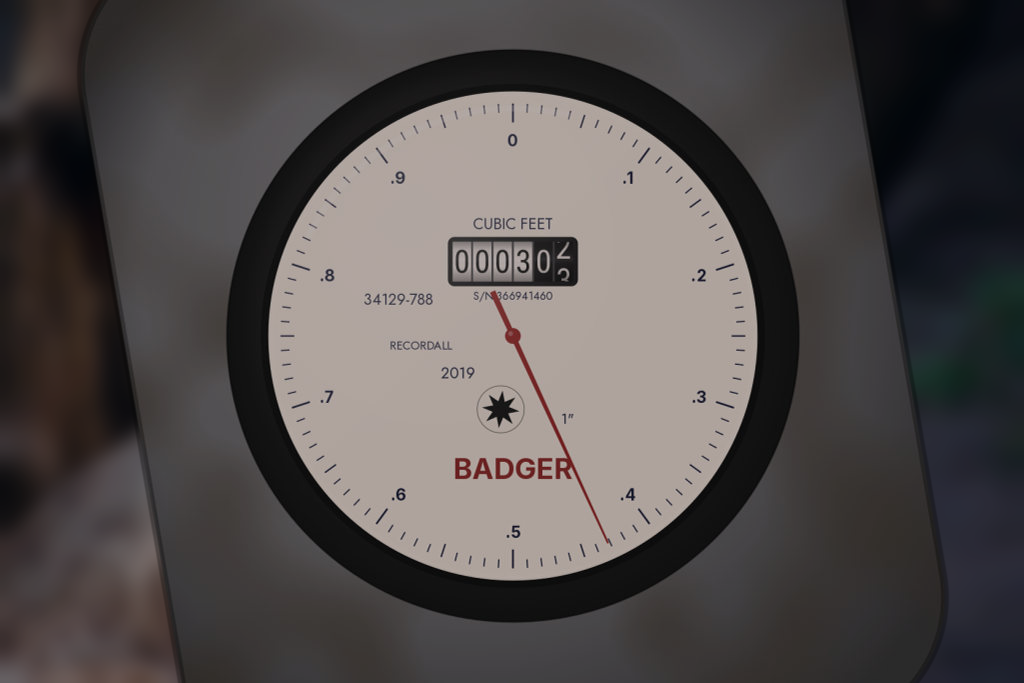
302.43 ft³
